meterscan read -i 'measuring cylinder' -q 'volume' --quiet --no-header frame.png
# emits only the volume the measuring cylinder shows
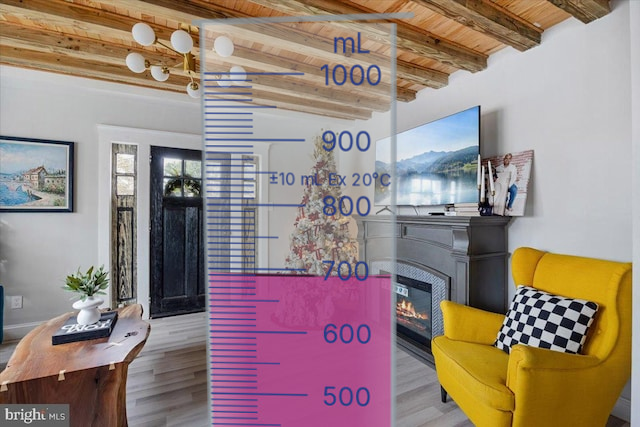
690 mL
